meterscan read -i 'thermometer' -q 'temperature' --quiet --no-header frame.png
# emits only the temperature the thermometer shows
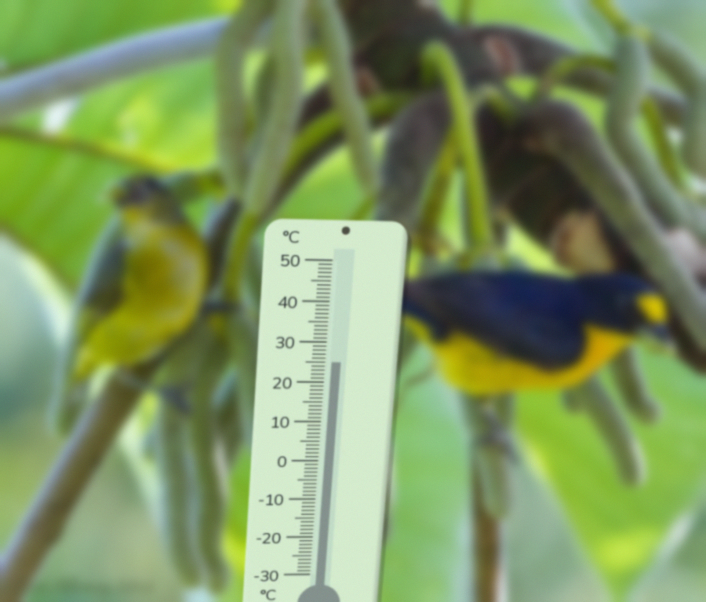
25 °C
